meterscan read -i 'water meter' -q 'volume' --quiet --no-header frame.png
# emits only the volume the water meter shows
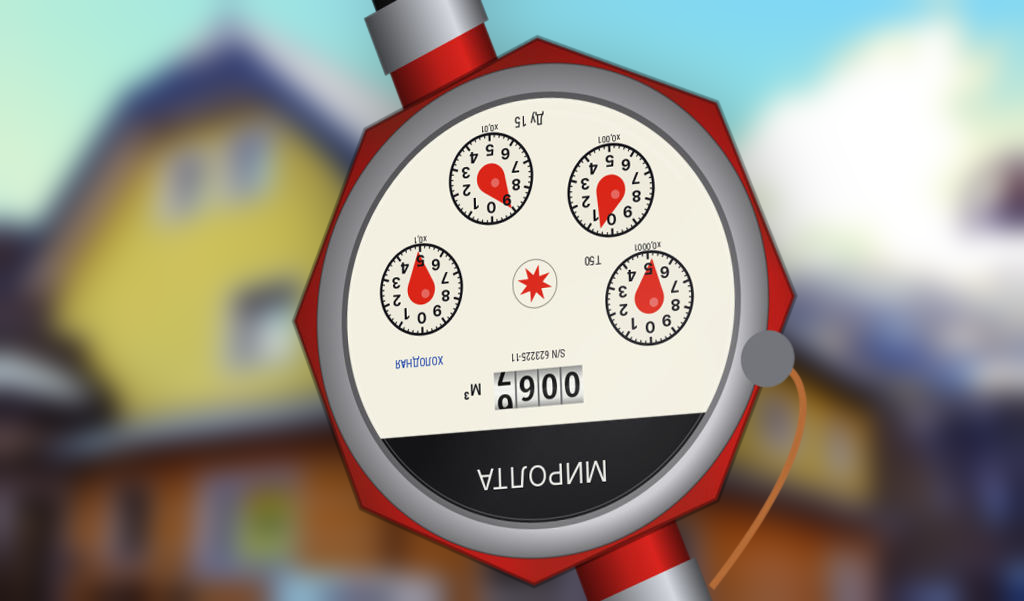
66.4905 m³
